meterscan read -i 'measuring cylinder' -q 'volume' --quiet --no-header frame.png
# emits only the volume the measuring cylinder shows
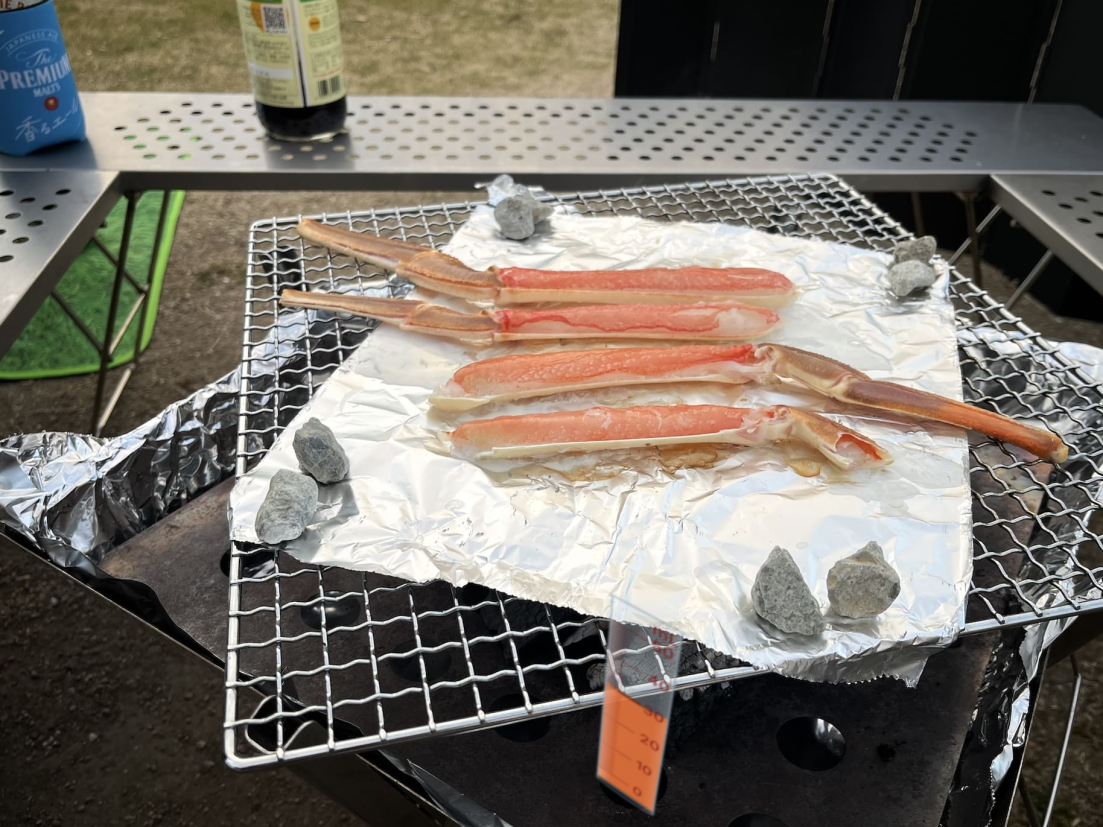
30 mL
